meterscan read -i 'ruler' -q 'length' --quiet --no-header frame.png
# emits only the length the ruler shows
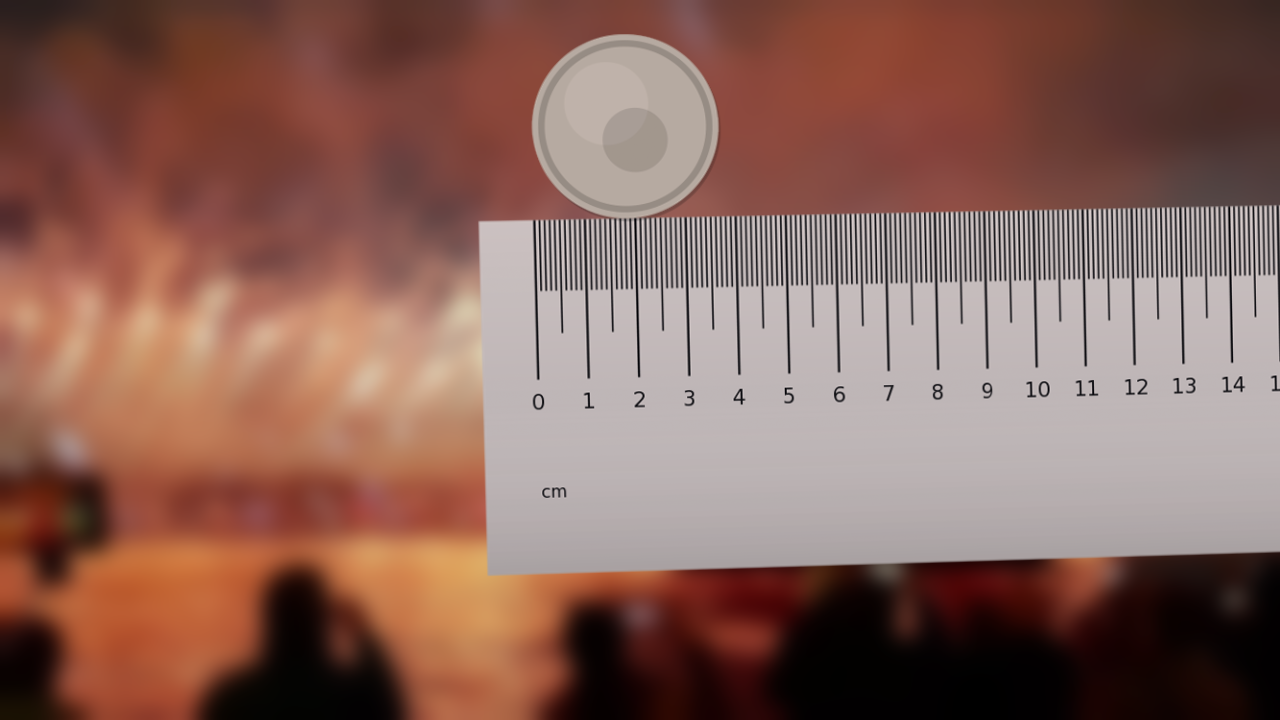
3.7 cm
